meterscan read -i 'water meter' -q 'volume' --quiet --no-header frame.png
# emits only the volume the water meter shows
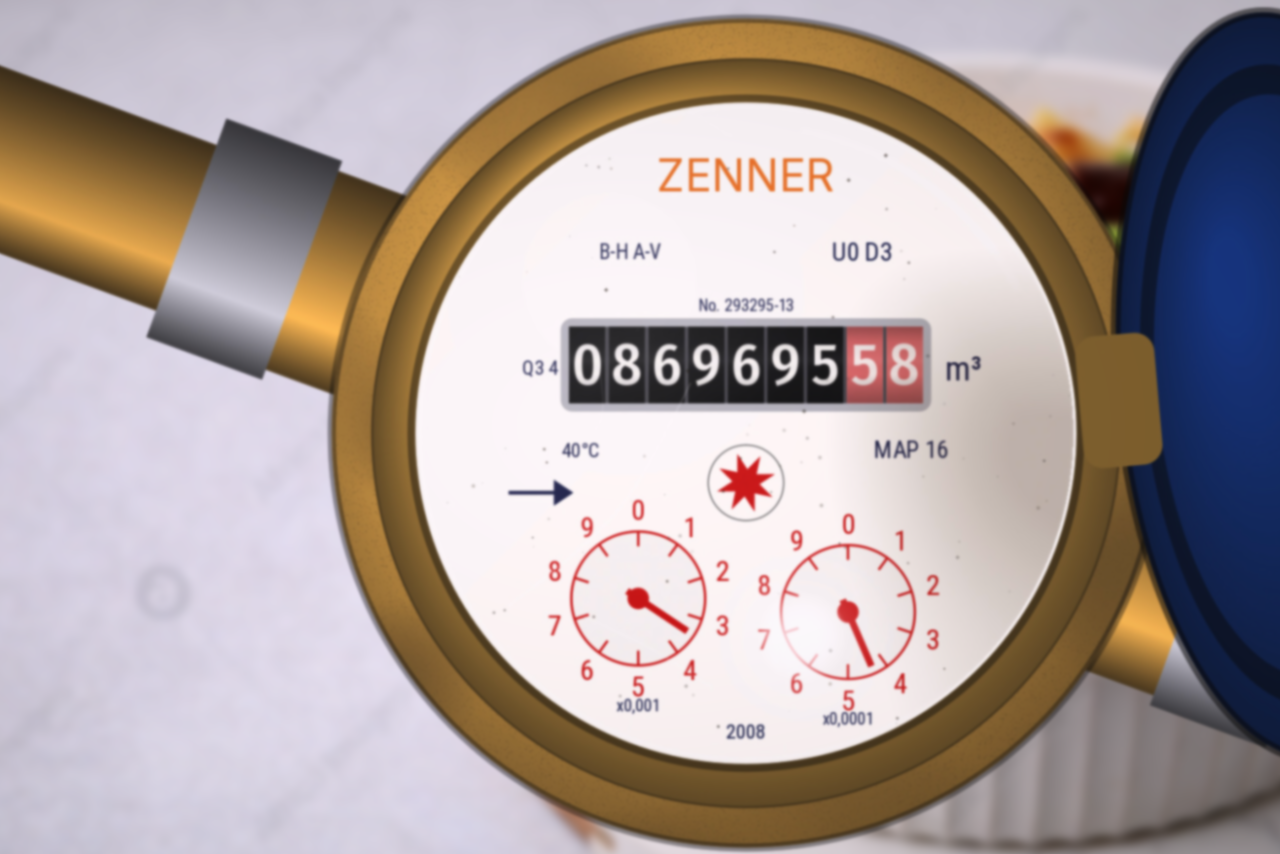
869695.5834 m³
